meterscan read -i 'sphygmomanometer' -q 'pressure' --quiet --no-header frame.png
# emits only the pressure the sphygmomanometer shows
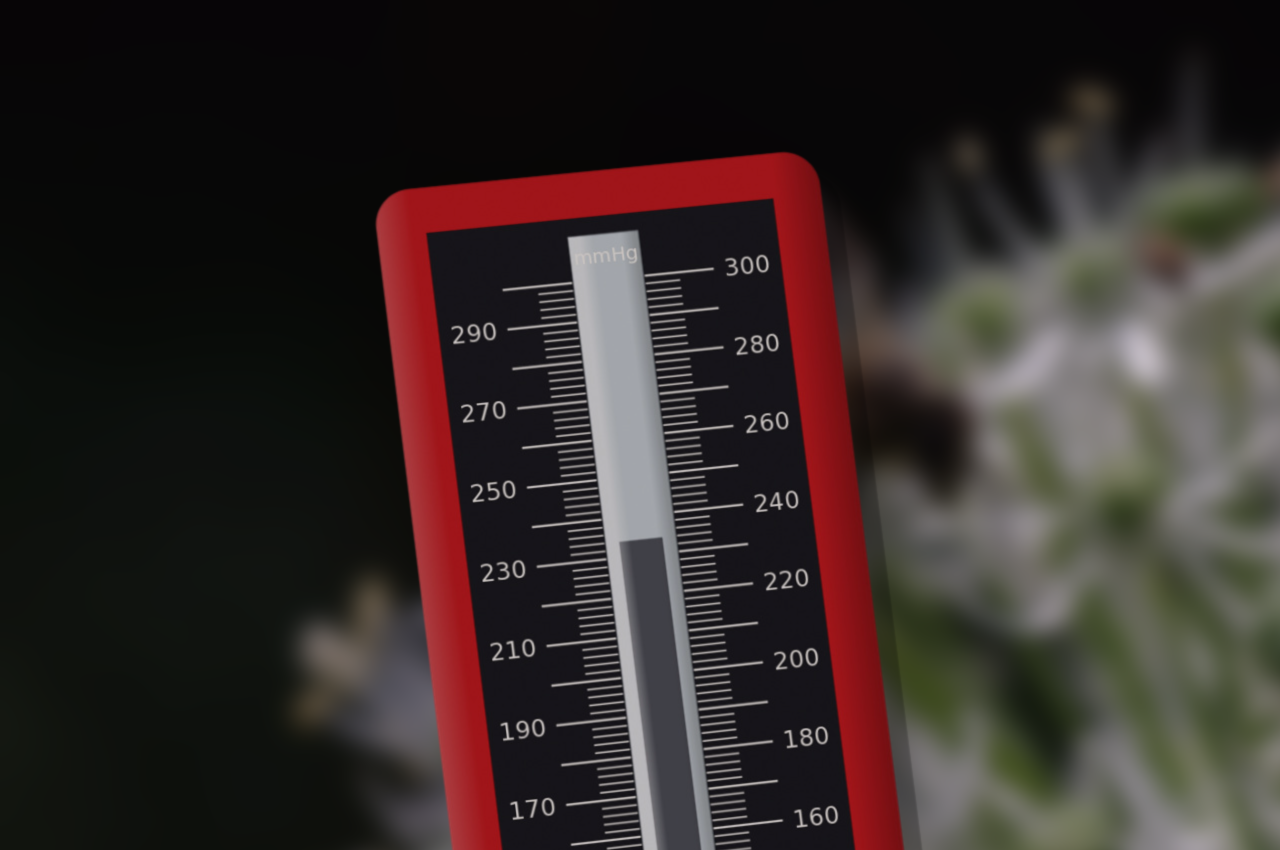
234 mmHg
